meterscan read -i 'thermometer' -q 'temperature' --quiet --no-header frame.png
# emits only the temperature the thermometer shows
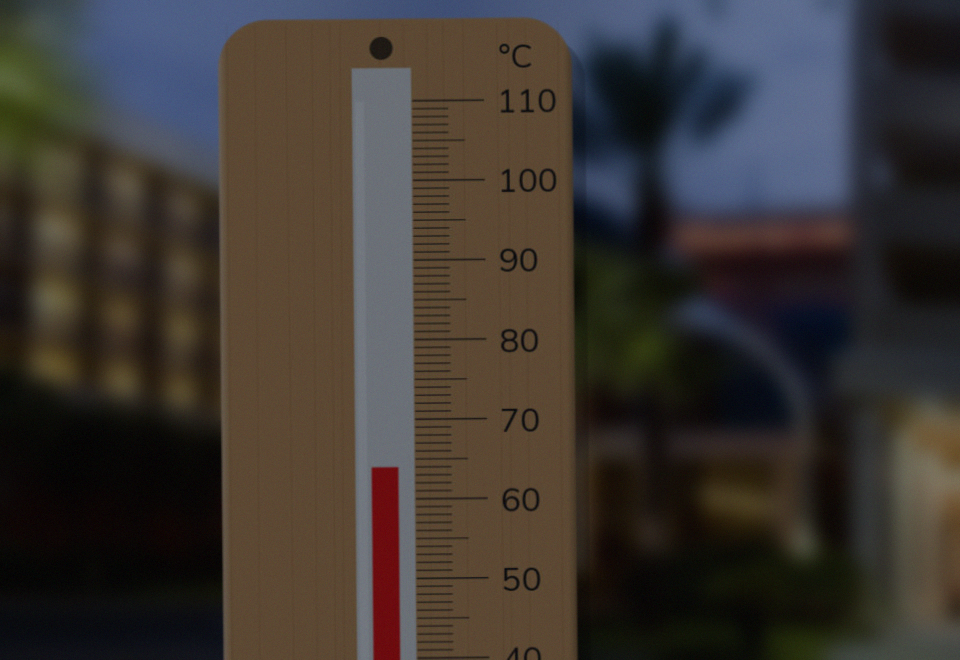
64 °C
